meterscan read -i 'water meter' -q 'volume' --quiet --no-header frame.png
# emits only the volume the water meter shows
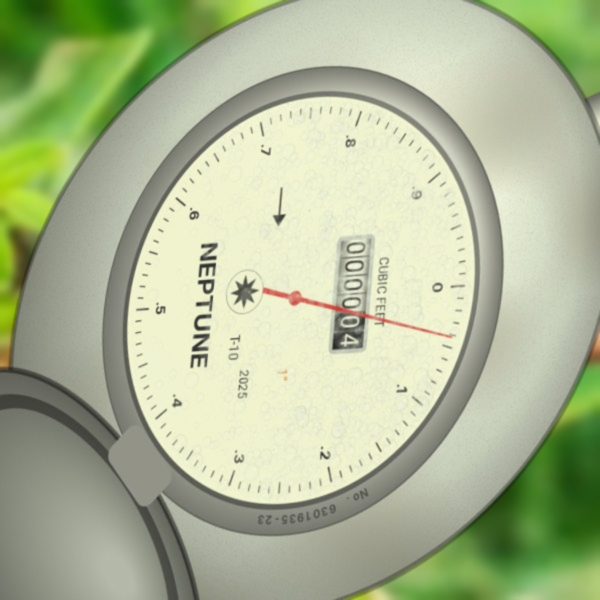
4.04 ft³
